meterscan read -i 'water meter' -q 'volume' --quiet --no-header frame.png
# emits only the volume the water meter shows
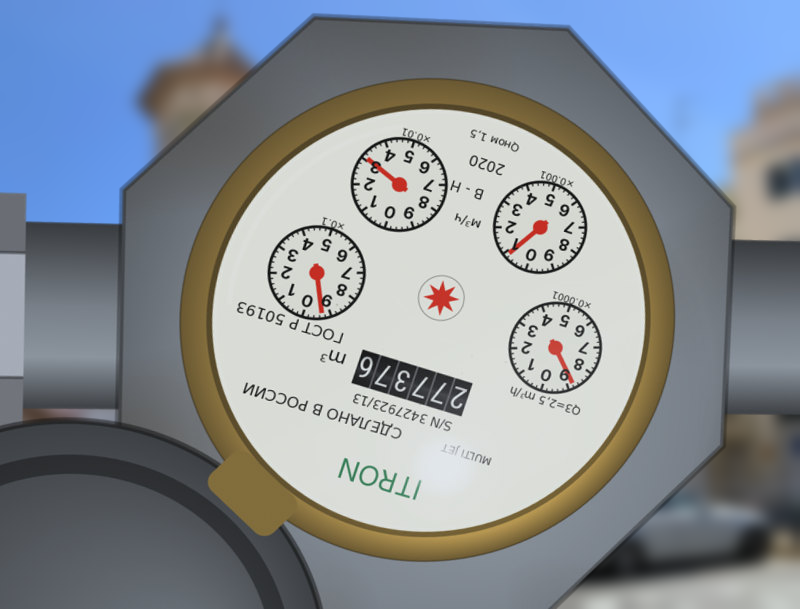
277375.9308 m³
